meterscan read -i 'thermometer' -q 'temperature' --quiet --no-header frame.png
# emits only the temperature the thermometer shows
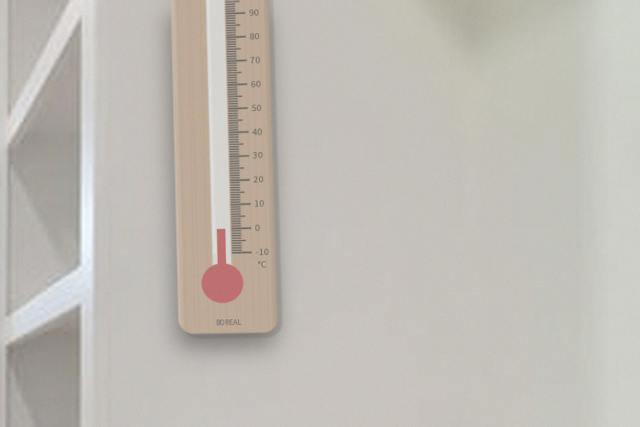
0 °C
